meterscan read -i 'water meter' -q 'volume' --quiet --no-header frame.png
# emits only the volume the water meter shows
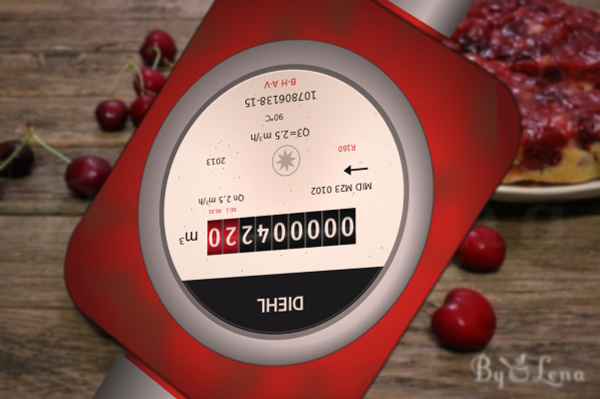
42.20 m³
